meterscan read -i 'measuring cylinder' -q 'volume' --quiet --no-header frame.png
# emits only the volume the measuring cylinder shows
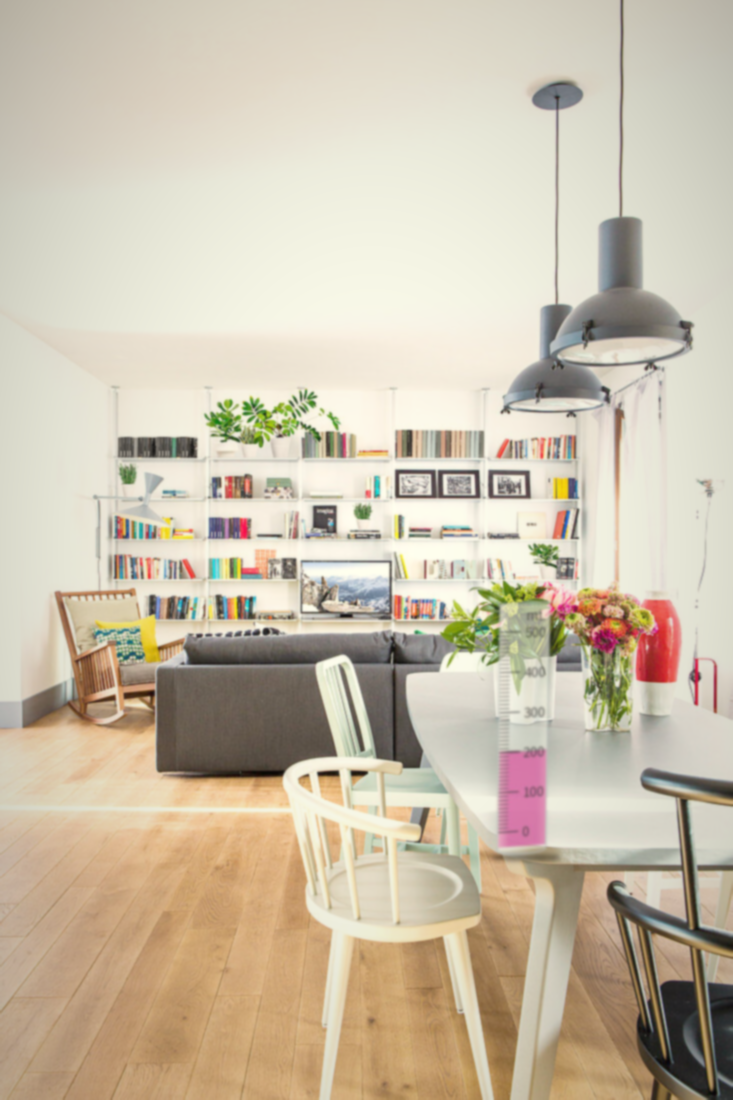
200 mL
